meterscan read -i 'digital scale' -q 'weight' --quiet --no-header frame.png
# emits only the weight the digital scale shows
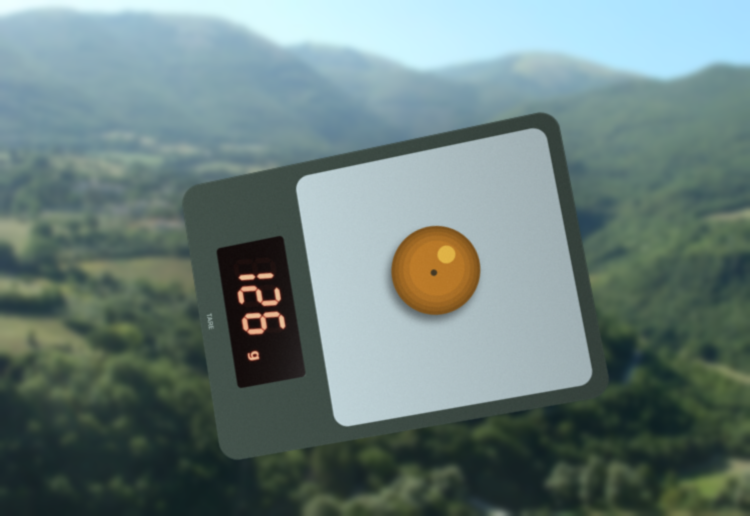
126 g
